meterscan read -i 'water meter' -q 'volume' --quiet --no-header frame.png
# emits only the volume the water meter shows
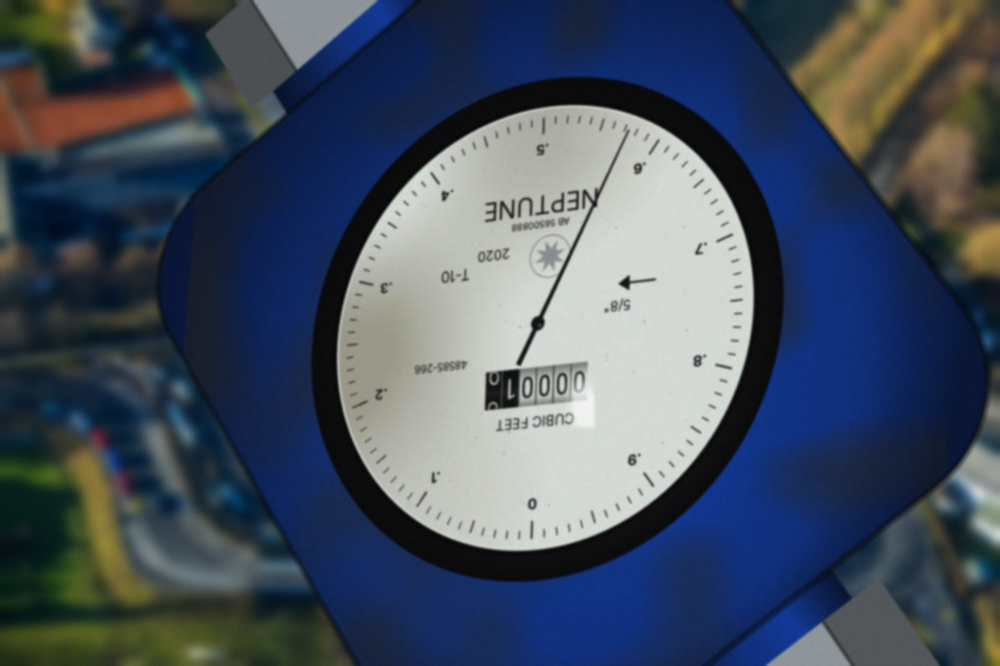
18.57 ft³
